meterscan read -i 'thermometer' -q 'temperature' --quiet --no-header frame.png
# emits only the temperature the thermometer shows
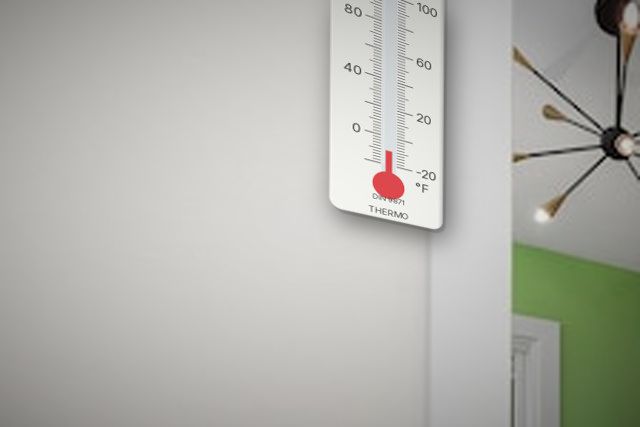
-10 °F
